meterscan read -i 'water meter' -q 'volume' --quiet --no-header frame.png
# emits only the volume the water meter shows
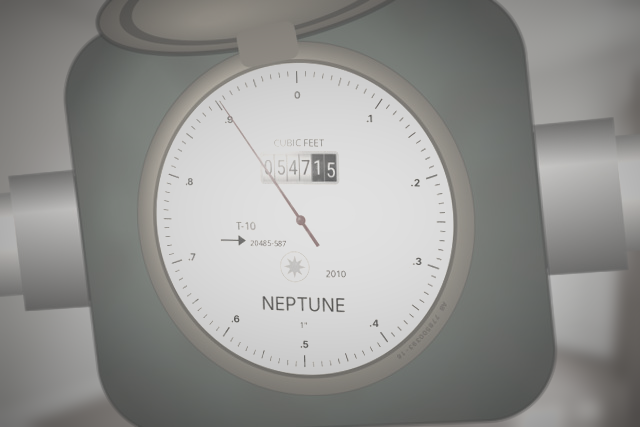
54714.90 ft³
